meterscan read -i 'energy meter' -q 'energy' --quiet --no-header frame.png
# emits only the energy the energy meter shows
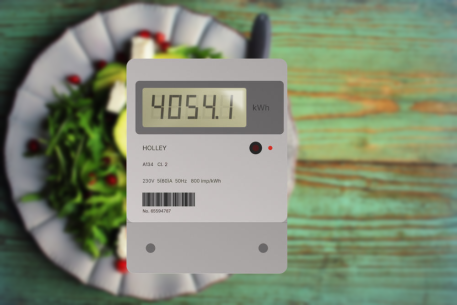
4054.1 kWh
